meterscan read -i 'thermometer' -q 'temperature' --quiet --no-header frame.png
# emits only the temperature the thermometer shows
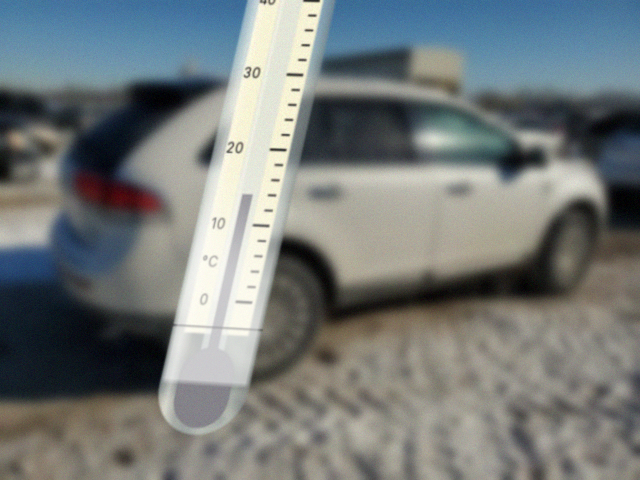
14 °C
